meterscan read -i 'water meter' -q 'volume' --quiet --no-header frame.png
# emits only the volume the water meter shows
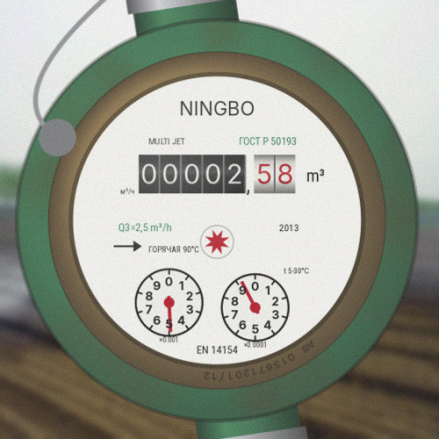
2.5849 m³
